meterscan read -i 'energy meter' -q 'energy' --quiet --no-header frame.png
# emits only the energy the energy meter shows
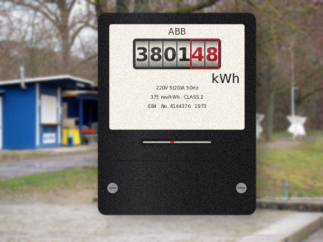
3801.48 kWh
